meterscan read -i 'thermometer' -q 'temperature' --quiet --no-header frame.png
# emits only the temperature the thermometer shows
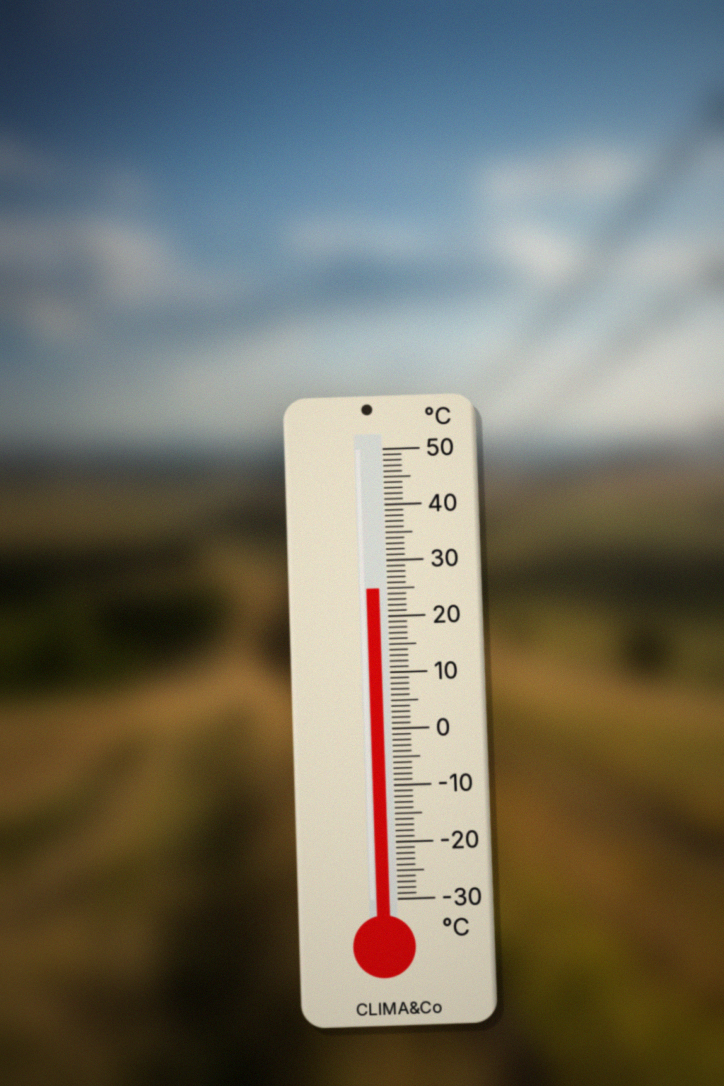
25 °C
